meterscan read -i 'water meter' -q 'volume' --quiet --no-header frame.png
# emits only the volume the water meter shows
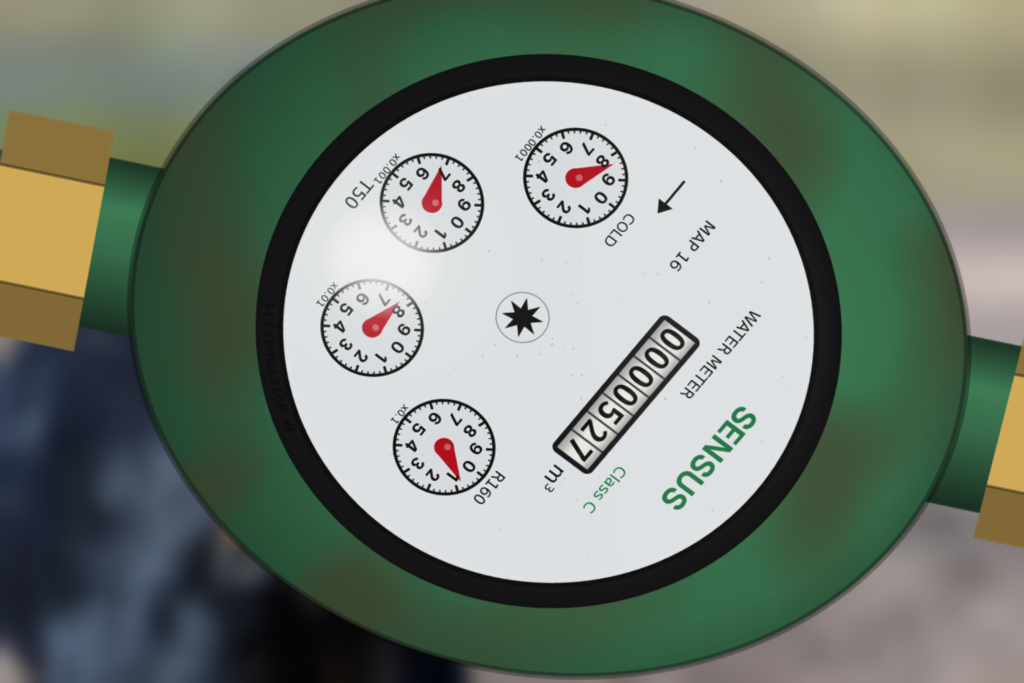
527.0768 m³
